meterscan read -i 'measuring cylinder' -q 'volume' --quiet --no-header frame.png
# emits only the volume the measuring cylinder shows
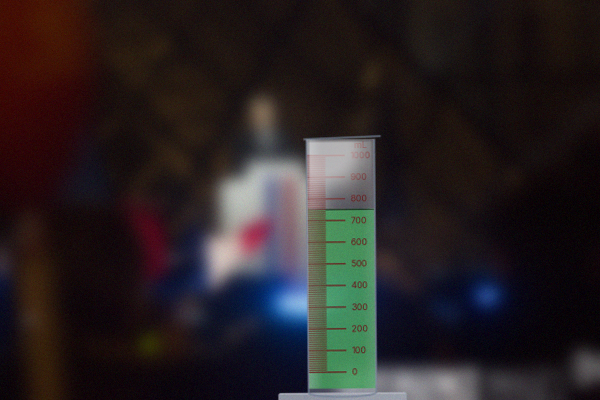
750 mL
